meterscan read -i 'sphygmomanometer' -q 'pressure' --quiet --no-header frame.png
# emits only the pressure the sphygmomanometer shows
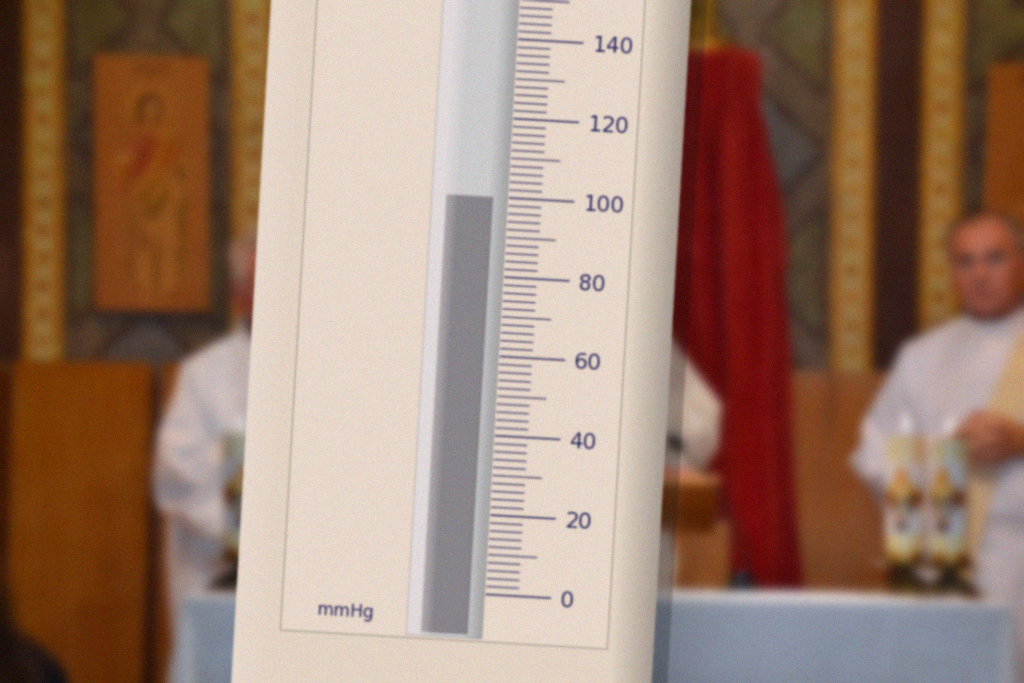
100 mmHg
